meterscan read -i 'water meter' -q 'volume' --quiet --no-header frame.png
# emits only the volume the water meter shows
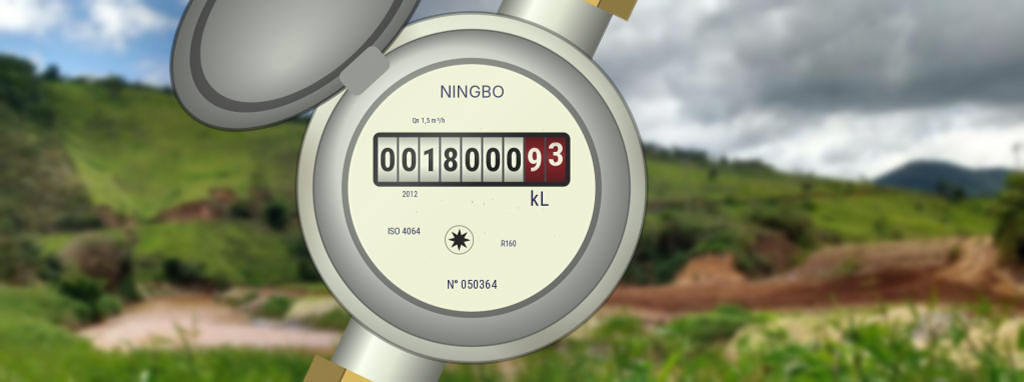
18000.93 kL
